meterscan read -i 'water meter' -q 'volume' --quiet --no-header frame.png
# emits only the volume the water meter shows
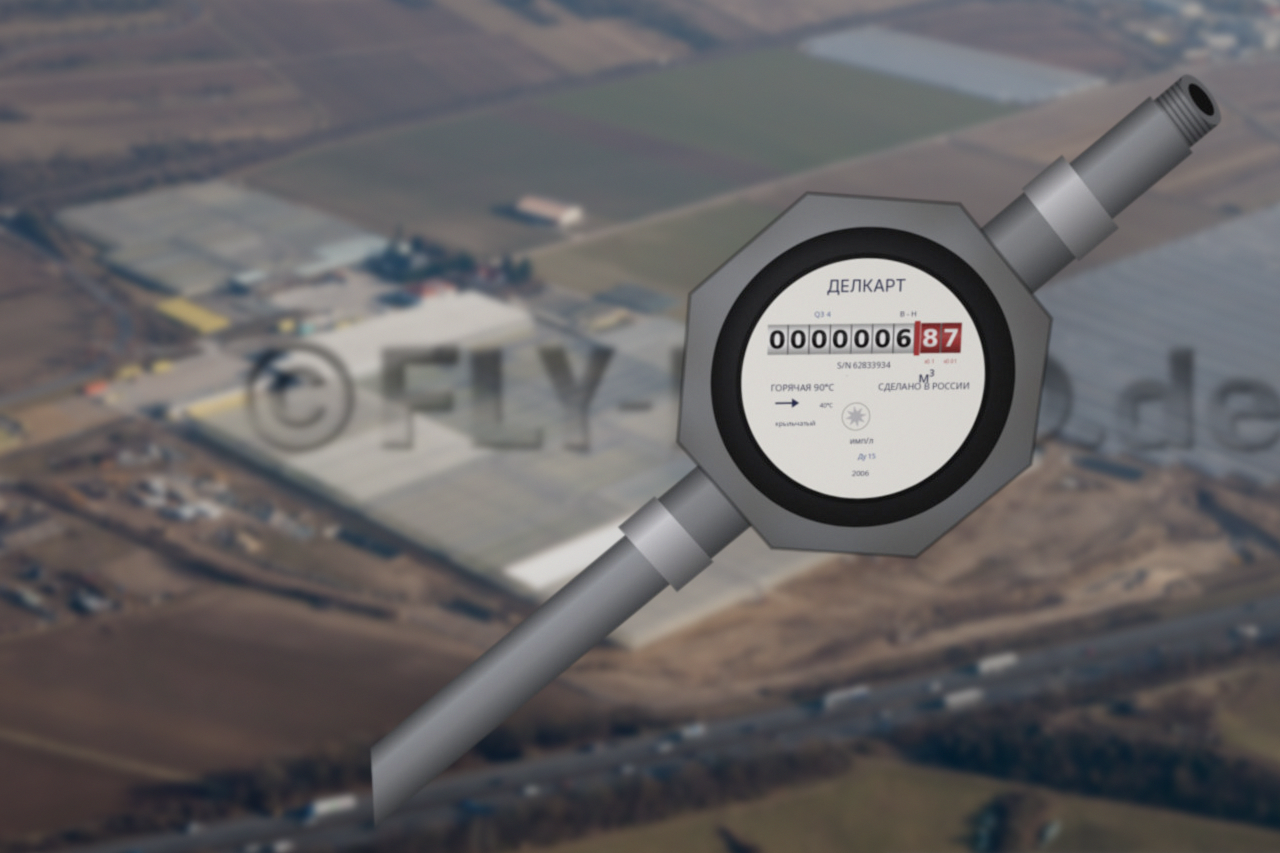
6.87 m³
